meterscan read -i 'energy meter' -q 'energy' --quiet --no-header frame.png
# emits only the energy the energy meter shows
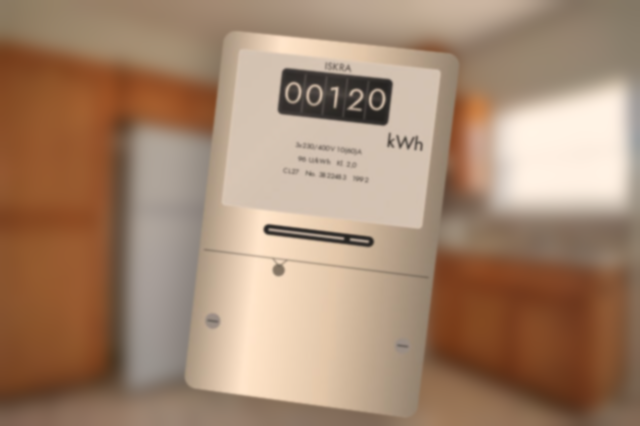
120 kWh
